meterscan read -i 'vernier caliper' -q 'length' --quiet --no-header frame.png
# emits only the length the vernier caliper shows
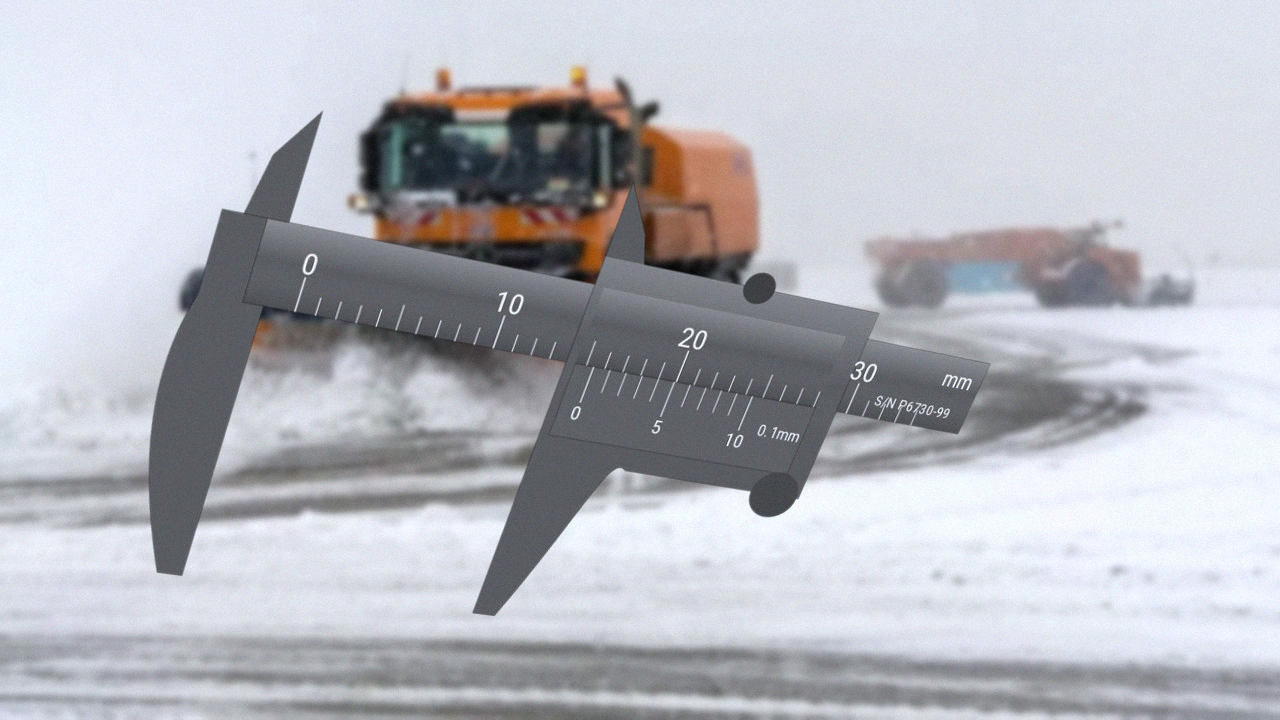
15.4 mm
